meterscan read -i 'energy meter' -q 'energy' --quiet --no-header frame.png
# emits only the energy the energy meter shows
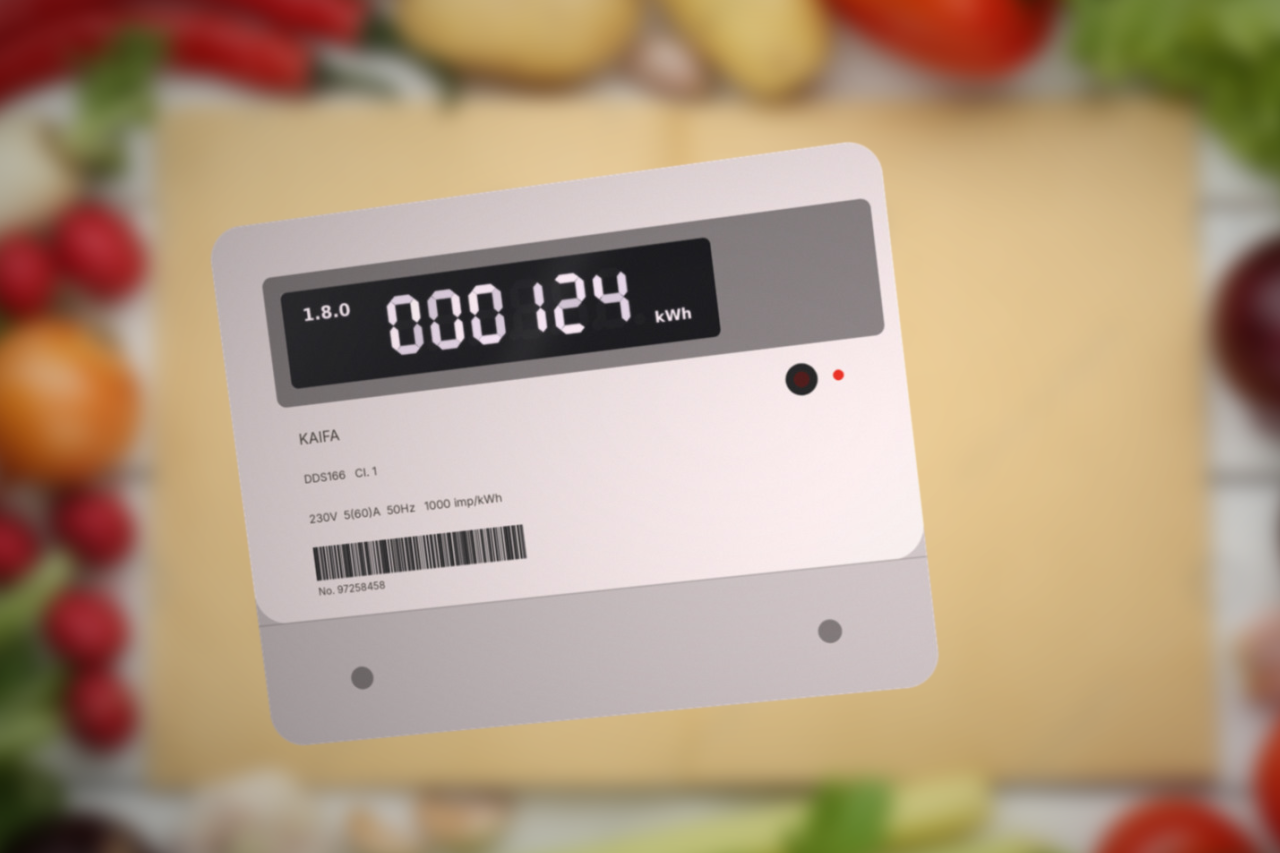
124 kWh
